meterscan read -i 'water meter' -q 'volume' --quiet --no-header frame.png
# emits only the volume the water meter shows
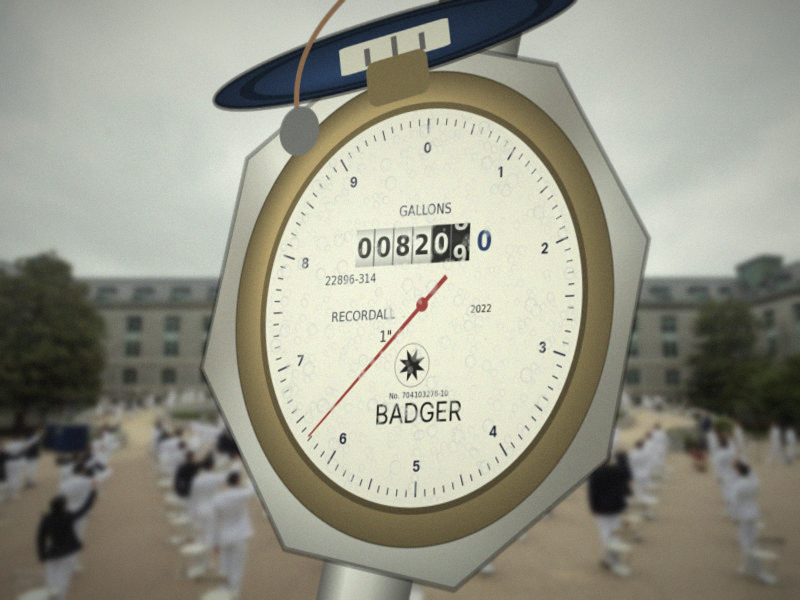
82086.3 gal
